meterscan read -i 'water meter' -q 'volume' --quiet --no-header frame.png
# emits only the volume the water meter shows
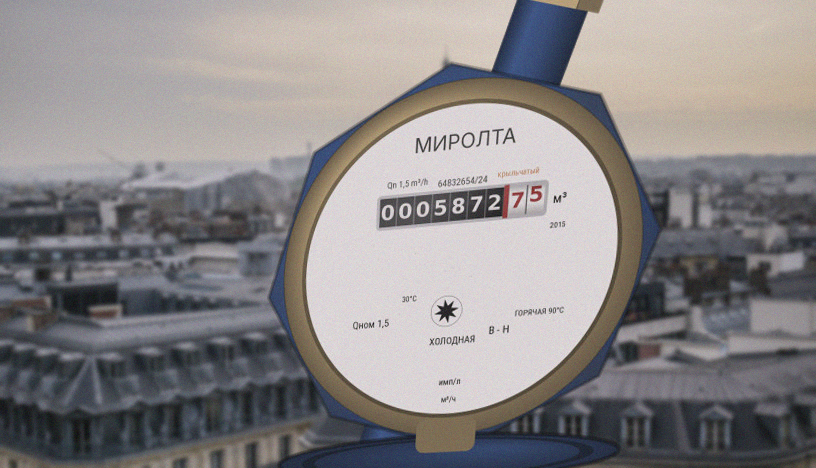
5872.75 m³
